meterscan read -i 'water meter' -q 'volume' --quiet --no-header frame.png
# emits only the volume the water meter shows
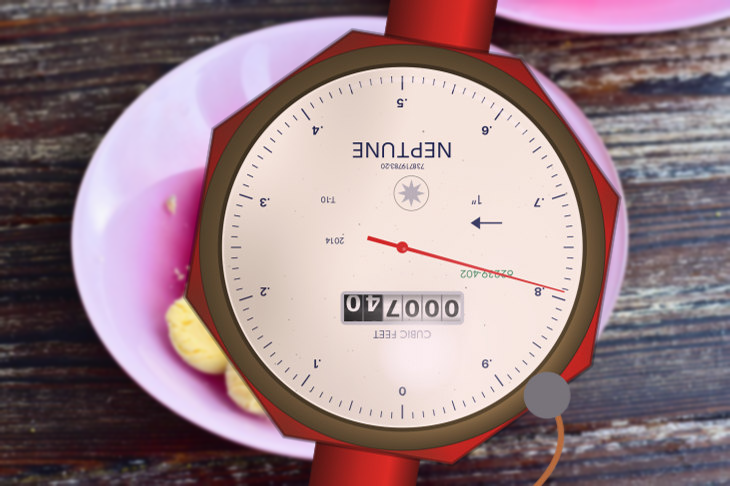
739.79 ft³
